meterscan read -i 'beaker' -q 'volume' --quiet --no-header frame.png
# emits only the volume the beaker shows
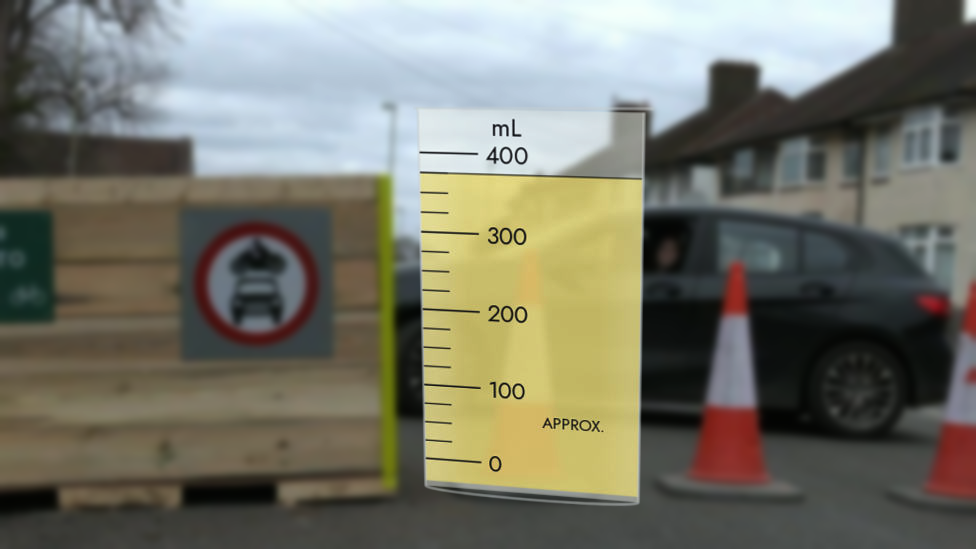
375 mL
